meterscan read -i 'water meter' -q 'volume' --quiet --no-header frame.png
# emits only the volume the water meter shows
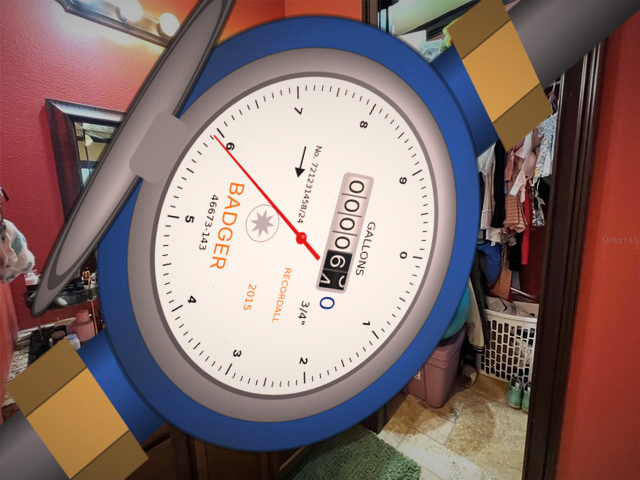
635.9 gal
